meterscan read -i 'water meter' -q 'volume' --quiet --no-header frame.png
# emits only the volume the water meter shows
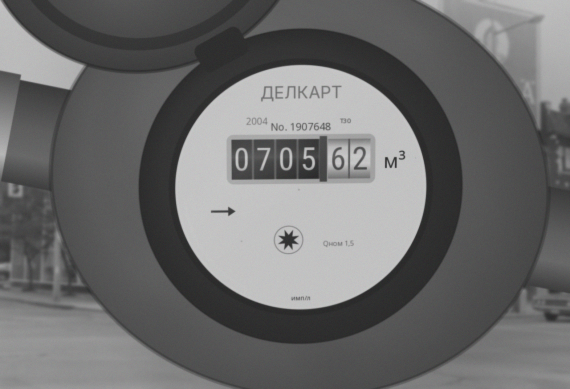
705.62 m³
